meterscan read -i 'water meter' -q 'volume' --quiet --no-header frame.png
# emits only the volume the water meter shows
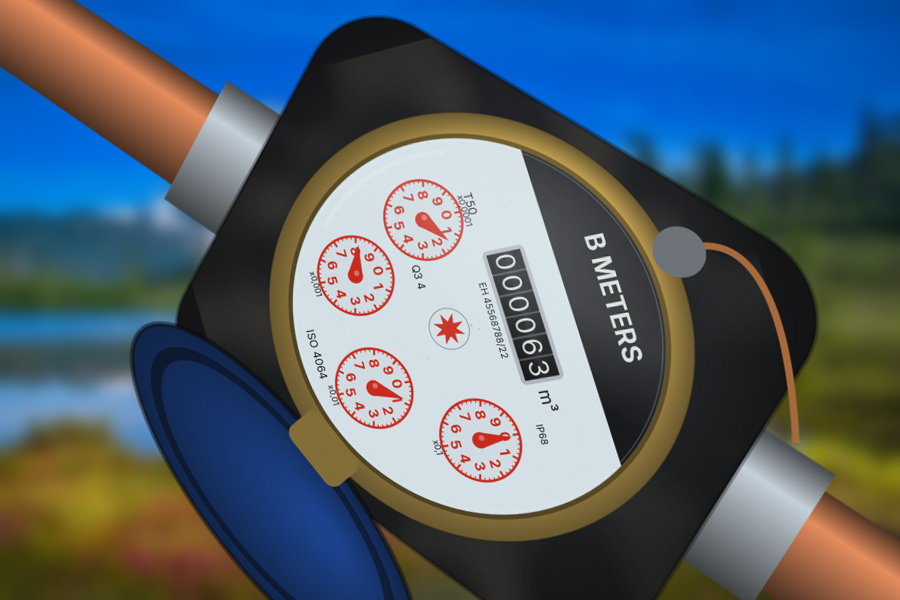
63.0081 m³
